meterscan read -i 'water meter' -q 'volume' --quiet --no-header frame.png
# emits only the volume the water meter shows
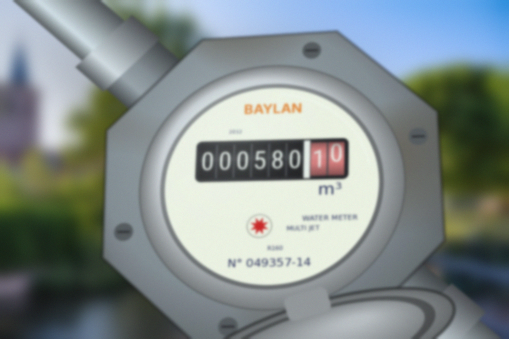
580.10 m³
